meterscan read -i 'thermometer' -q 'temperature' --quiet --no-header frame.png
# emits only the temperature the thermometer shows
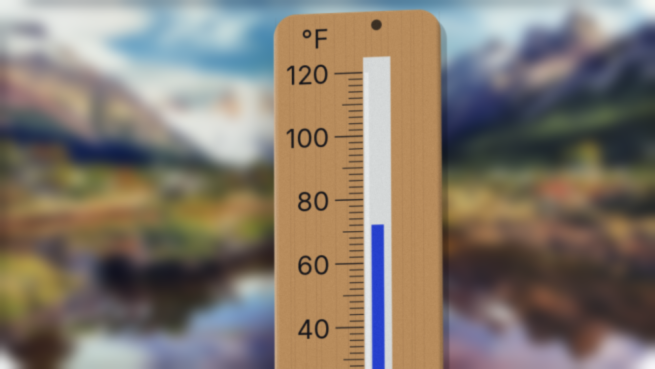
72 °F
